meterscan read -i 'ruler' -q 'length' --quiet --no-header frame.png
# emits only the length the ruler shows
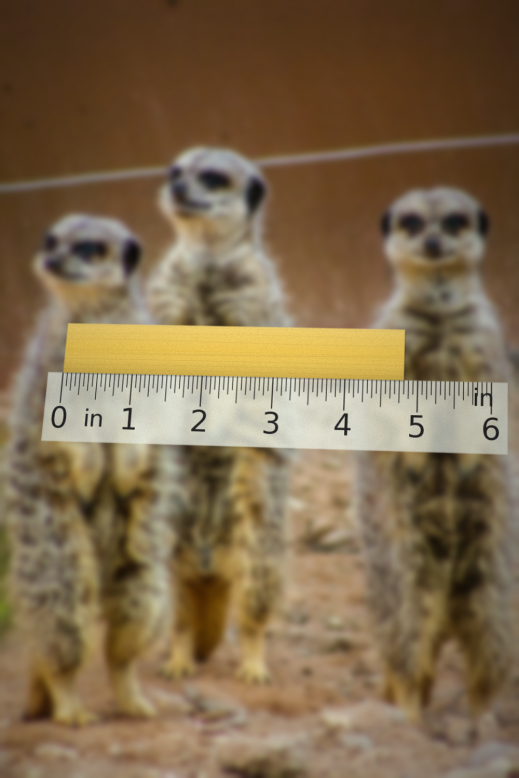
4.8125 in
